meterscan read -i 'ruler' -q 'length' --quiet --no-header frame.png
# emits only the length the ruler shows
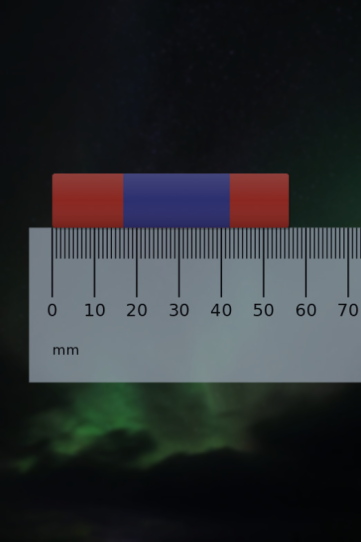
56 mm
